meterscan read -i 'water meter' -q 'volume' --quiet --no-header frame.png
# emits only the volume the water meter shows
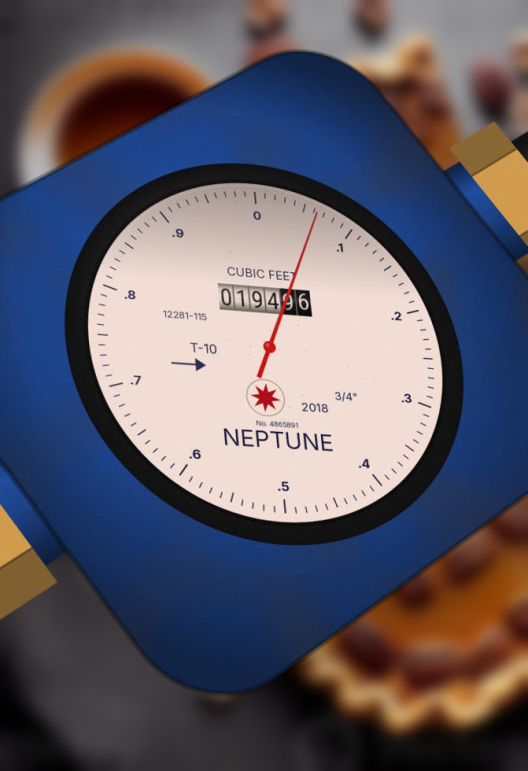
19496.06 ft³
